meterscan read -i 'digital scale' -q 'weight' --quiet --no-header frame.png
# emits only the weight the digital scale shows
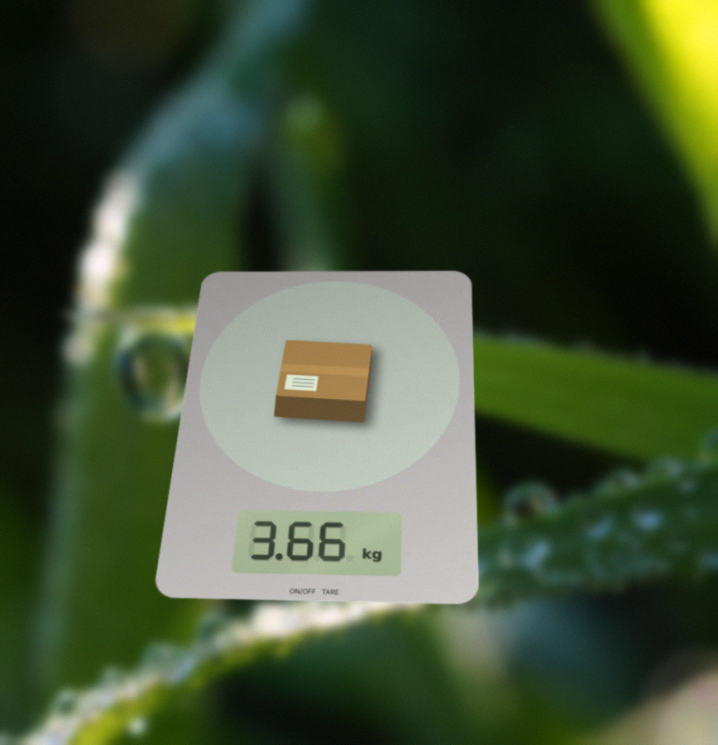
3.66 kg
